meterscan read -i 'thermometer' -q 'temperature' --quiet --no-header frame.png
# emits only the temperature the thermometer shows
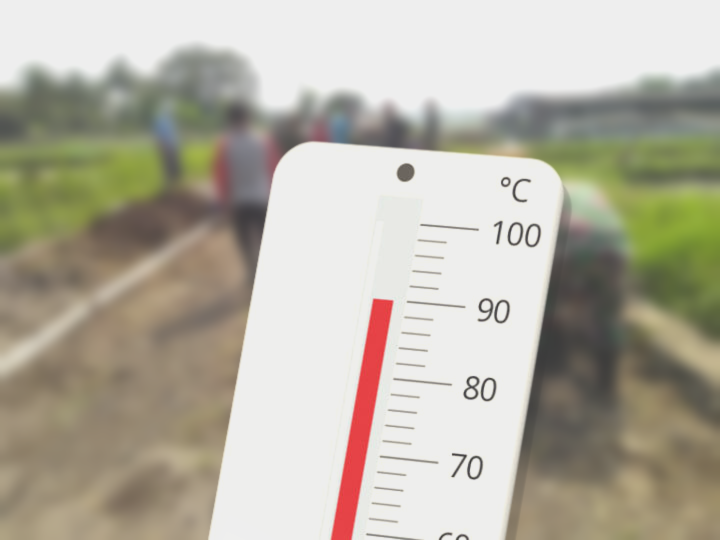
90 °C
